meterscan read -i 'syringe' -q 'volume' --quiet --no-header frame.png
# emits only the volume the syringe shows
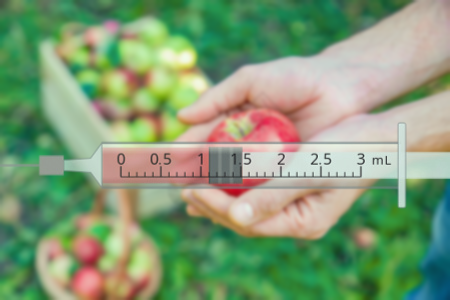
1.1 mL
